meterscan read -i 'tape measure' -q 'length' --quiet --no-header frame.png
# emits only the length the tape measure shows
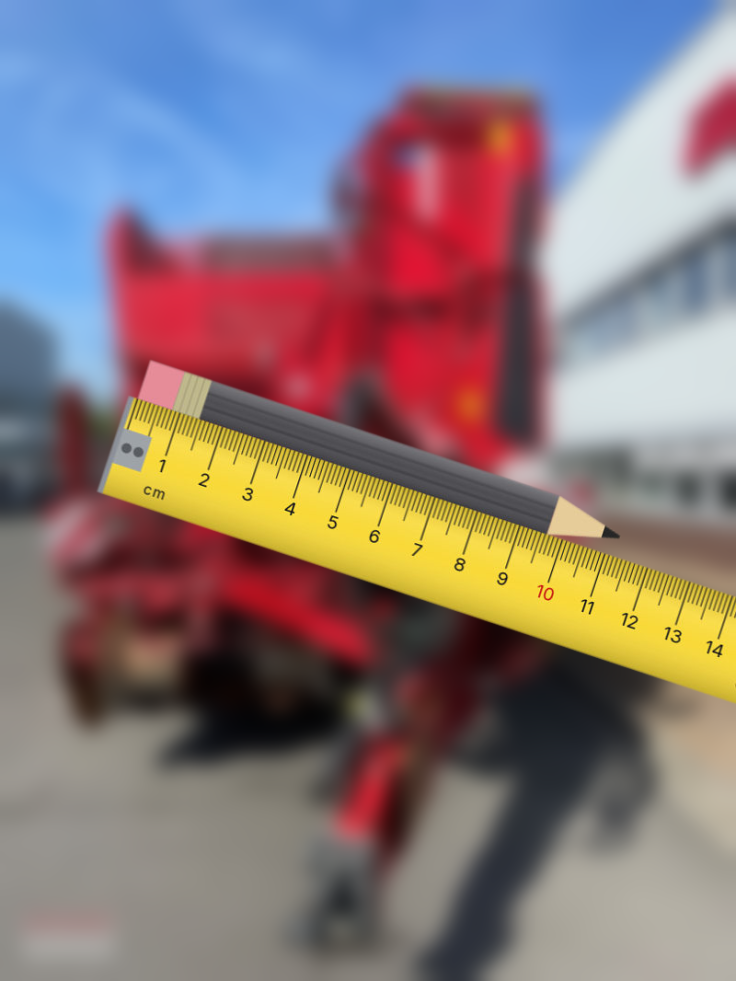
11.2 cm
